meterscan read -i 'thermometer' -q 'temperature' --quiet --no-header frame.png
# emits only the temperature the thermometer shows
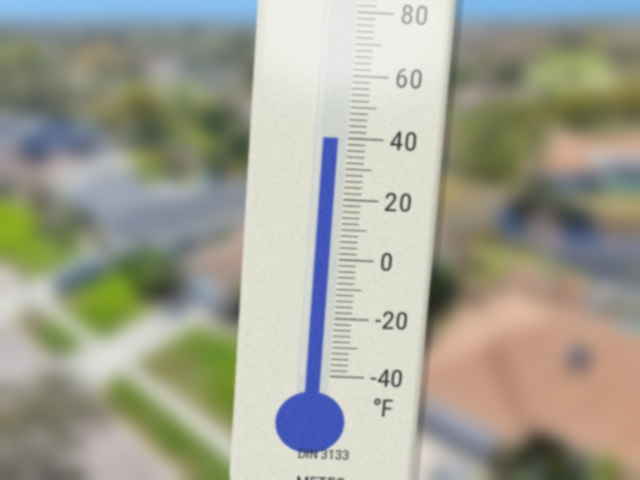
40 °F
